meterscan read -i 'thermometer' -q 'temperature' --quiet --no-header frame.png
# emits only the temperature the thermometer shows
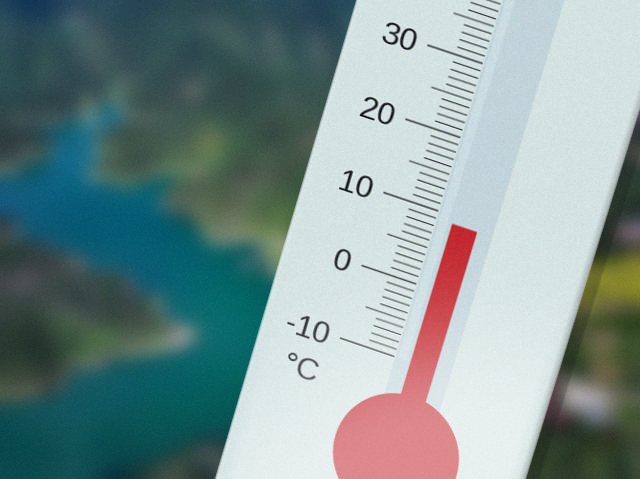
9 °C
